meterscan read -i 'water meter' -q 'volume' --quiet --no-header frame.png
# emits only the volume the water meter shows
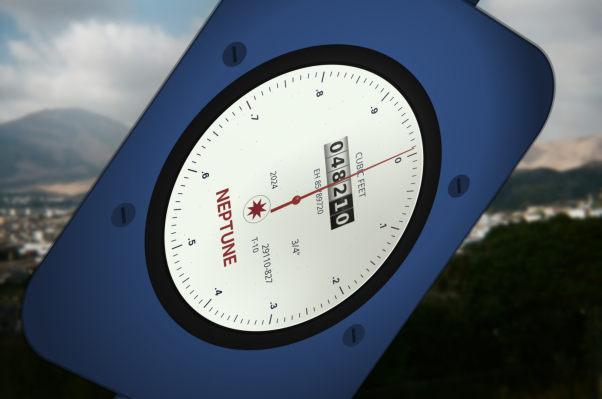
48209.99 ft³
